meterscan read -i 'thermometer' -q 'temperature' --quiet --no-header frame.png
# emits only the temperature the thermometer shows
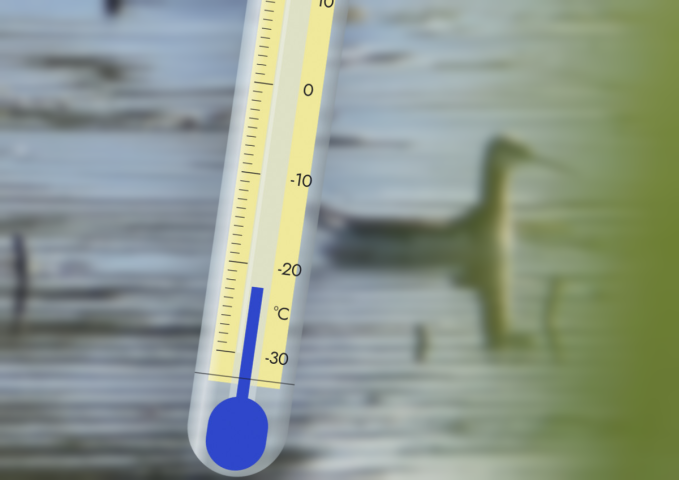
-22.5 °C
